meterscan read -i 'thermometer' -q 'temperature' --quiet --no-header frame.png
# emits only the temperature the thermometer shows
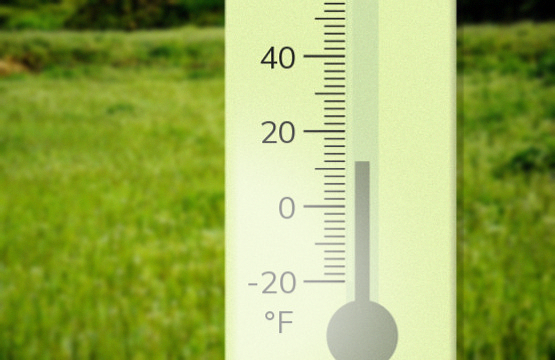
12 °F
